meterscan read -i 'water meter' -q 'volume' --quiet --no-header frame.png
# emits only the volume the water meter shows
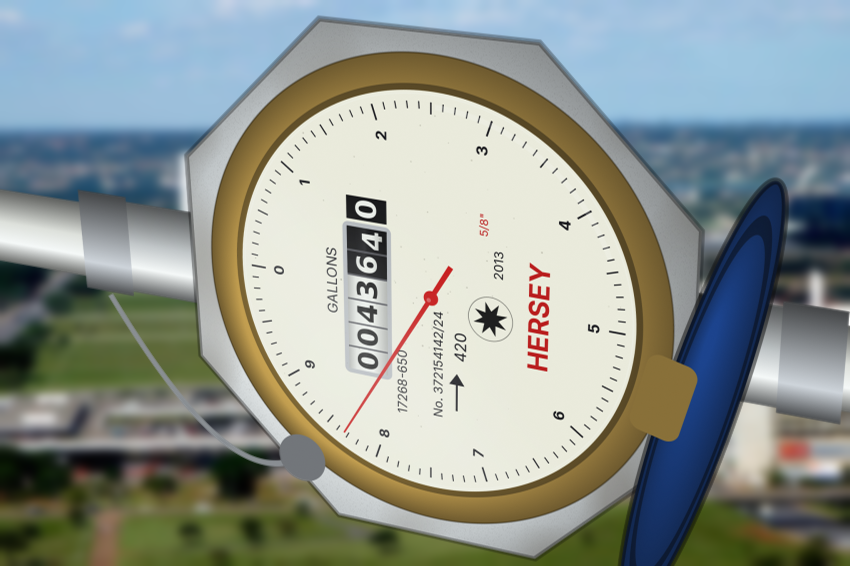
43638.3 gal
